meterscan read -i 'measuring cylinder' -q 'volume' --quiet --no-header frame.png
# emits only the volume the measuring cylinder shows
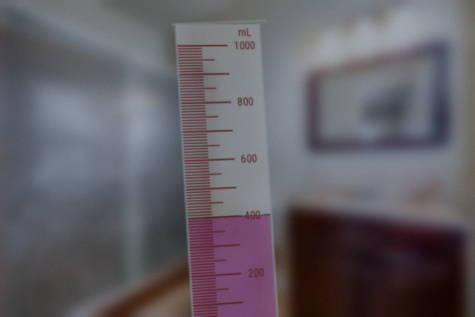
400 mL
